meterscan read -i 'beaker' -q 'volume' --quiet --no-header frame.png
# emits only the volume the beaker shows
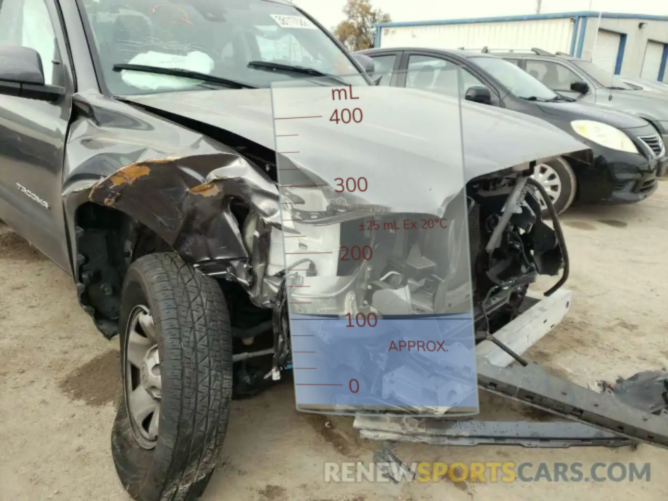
100 mL
